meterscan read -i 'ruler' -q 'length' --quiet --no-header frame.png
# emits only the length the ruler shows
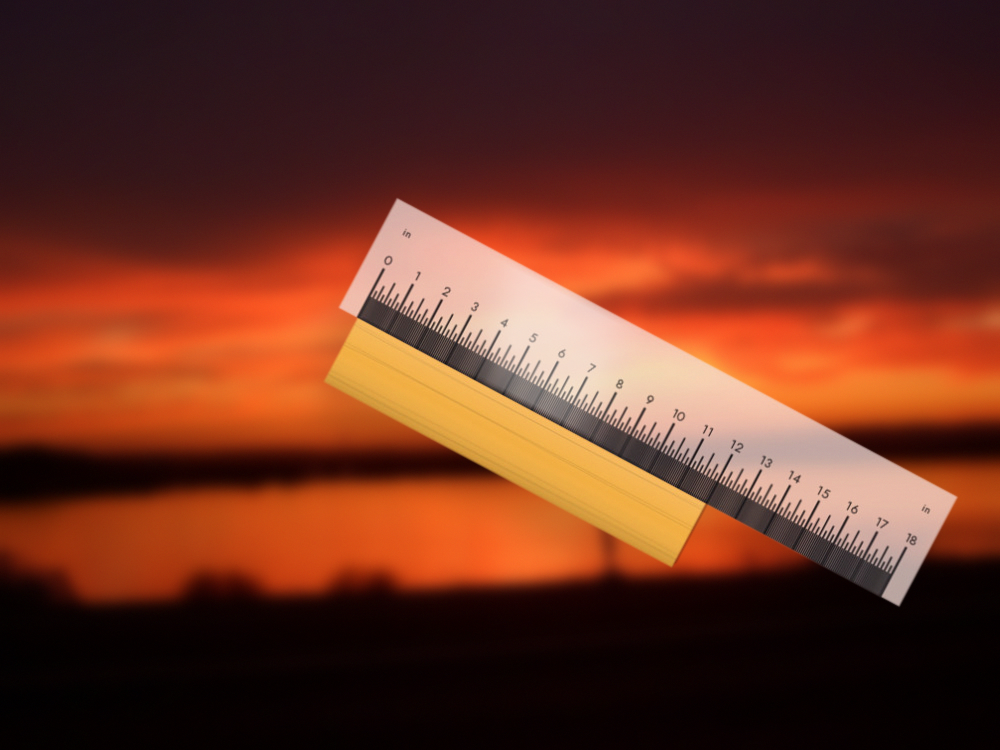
12 in
